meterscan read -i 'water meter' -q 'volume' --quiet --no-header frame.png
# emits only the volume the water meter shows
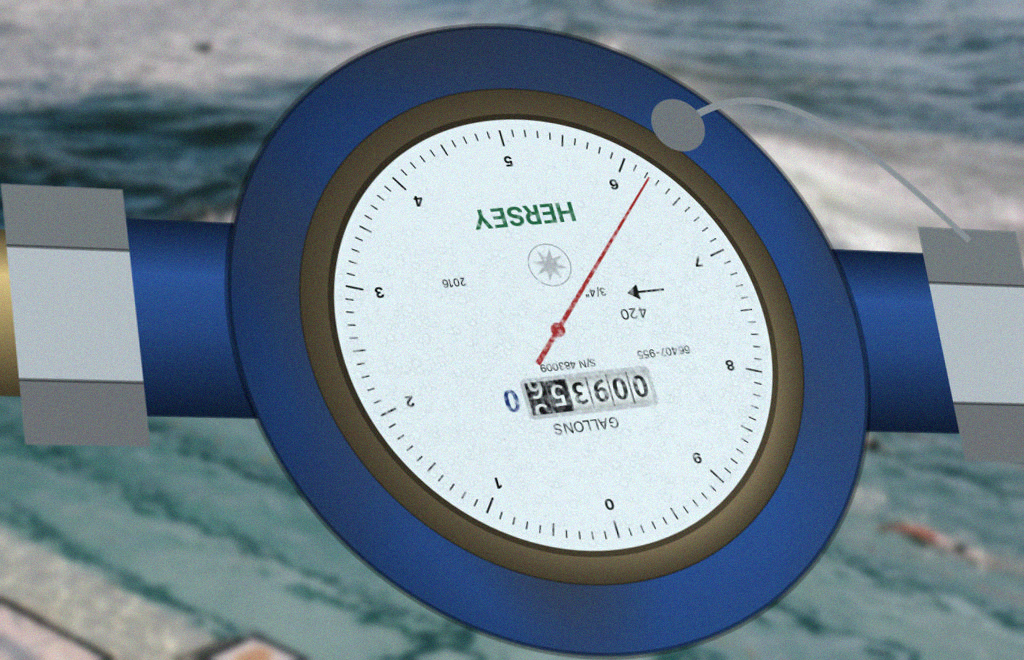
93556.2 gal
